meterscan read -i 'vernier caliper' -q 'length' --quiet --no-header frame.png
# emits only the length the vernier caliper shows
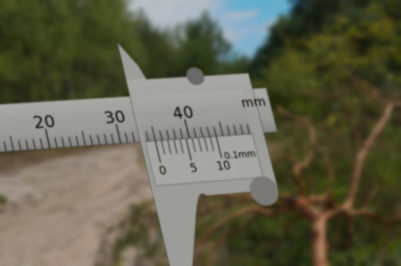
35.0 mm
